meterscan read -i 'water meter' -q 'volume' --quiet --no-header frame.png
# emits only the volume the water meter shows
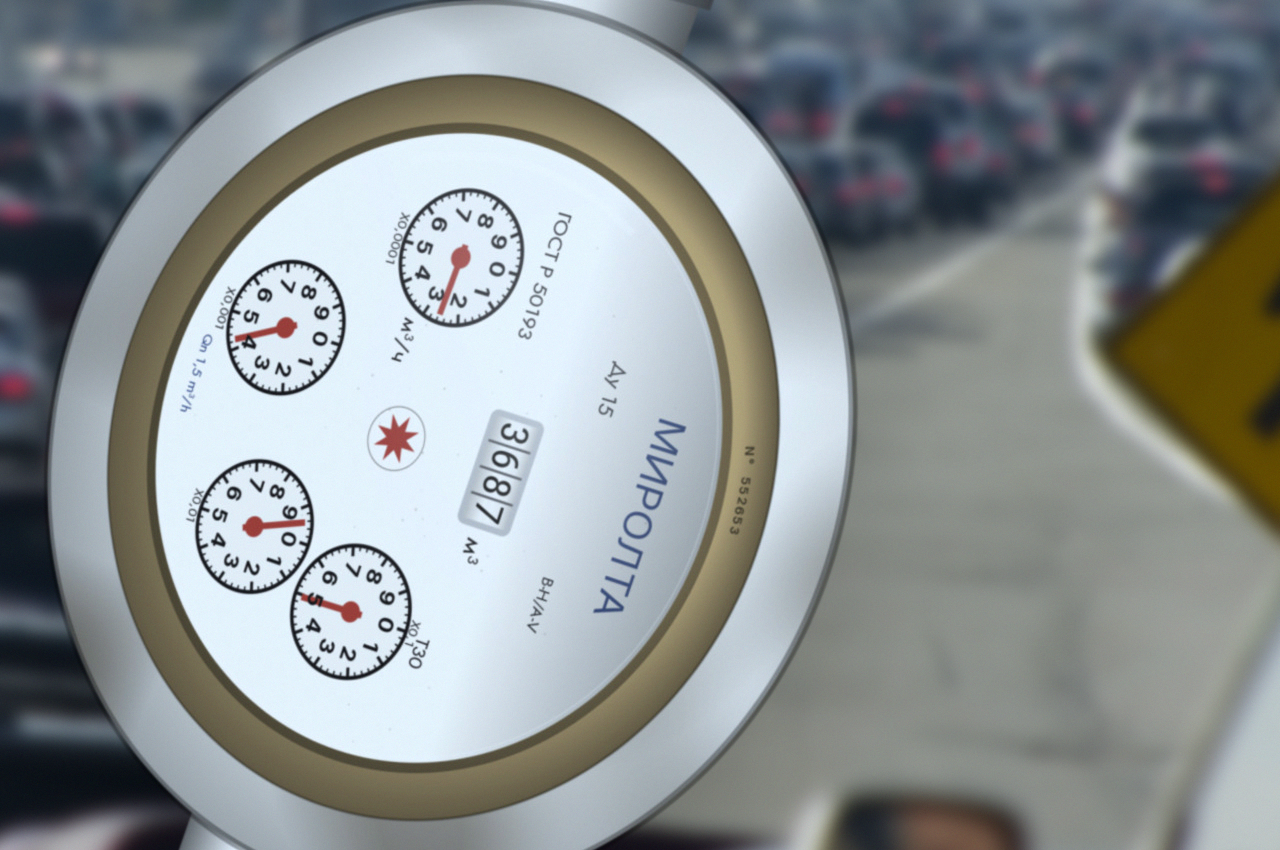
3687.4942 m³
